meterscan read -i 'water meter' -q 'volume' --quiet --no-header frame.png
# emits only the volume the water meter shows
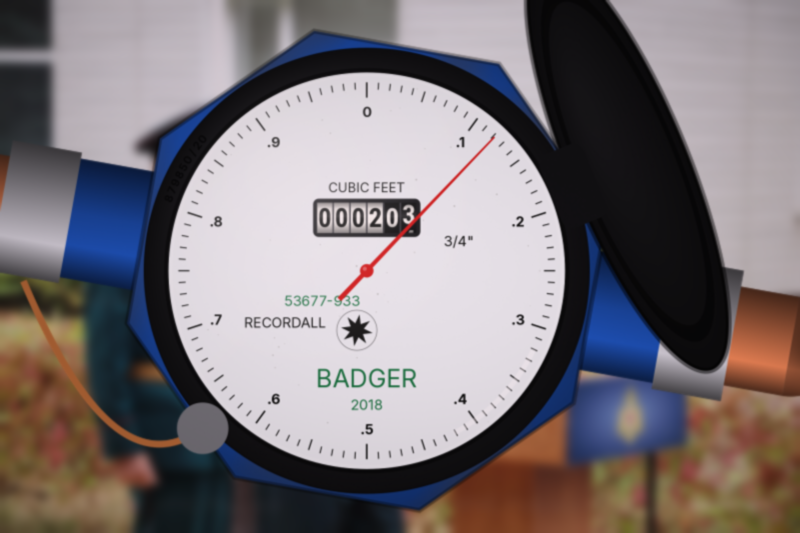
203.12 ft³
